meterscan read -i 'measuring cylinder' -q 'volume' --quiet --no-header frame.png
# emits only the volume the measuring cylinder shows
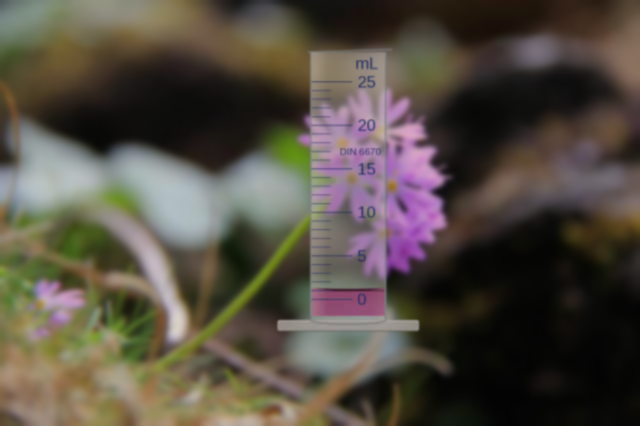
1 mL
